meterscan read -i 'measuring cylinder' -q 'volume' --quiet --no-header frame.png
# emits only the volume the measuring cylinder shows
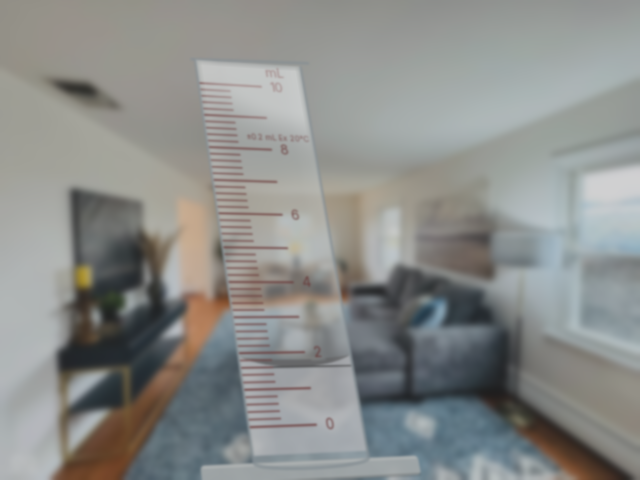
1.6 mL
